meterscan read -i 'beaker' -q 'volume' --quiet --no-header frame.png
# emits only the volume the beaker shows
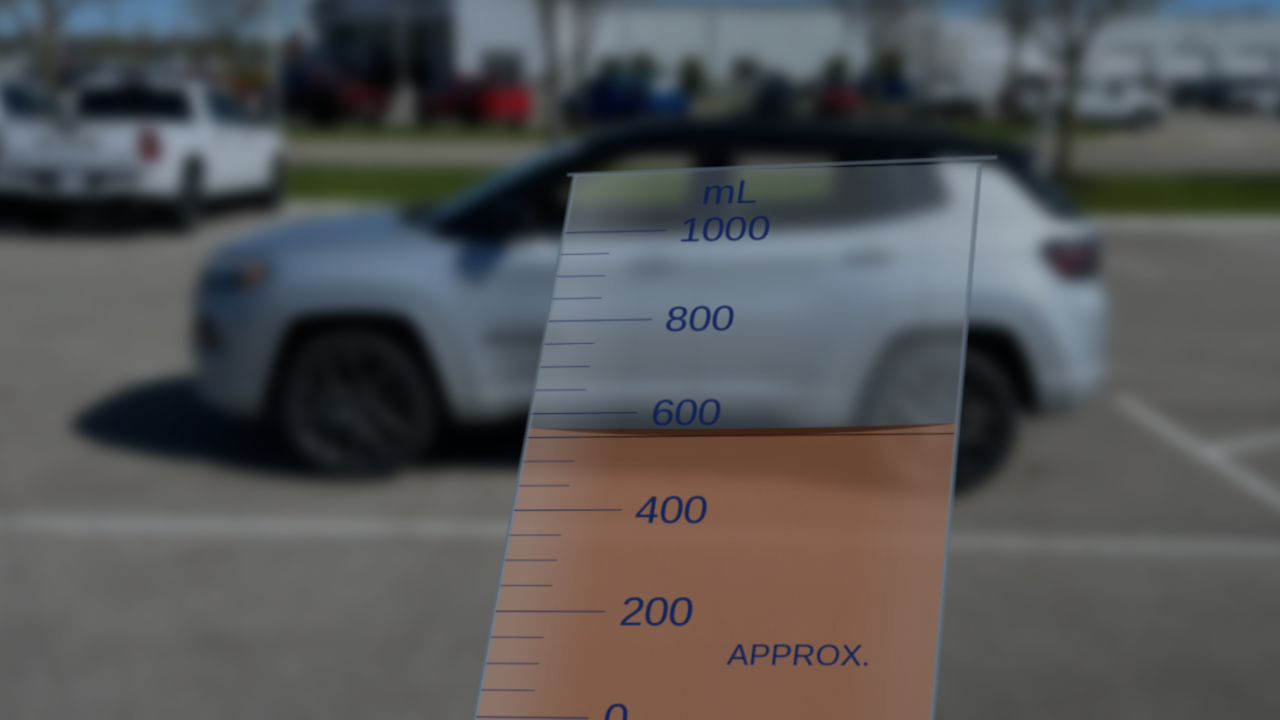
550 mL
